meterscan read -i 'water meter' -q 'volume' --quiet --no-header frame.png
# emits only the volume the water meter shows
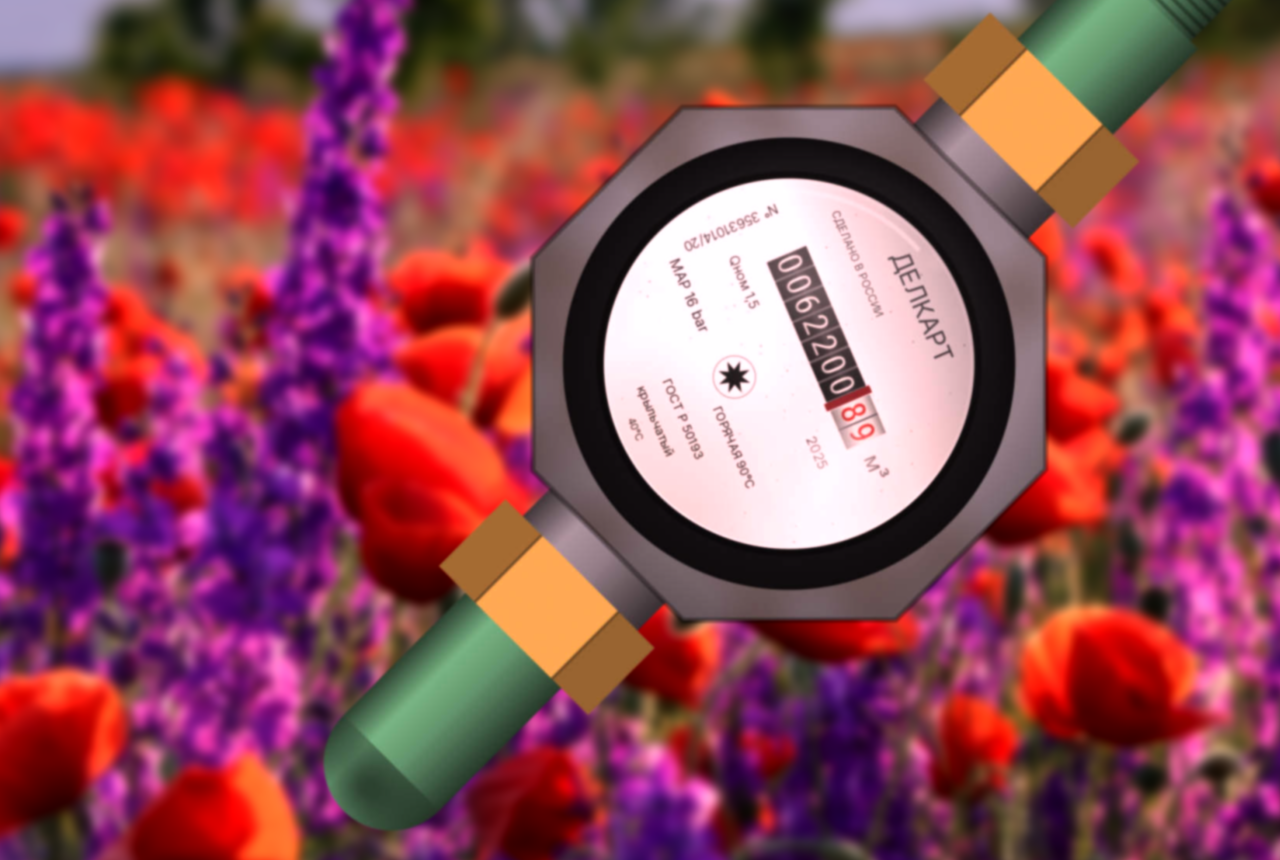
62200.89 m³
